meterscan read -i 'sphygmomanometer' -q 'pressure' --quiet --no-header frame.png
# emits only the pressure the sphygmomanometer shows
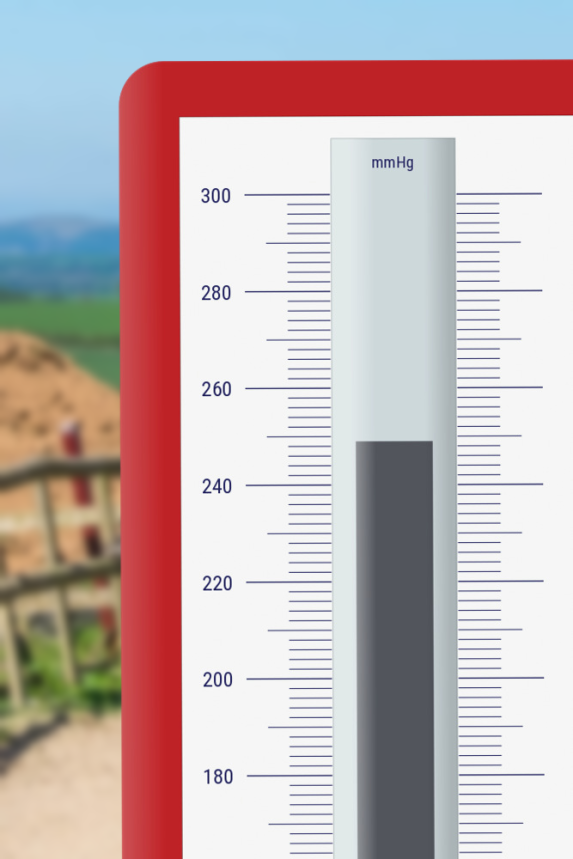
249 mmHg
